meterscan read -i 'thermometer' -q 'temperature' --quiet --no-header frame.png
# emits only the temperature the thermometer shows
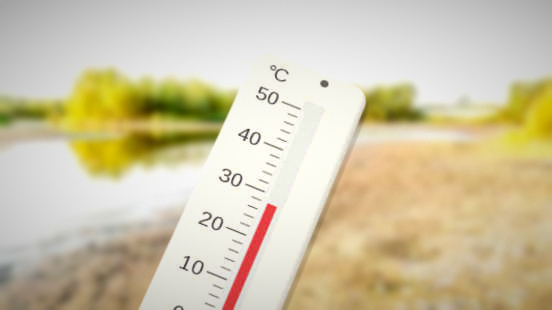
28 °C
